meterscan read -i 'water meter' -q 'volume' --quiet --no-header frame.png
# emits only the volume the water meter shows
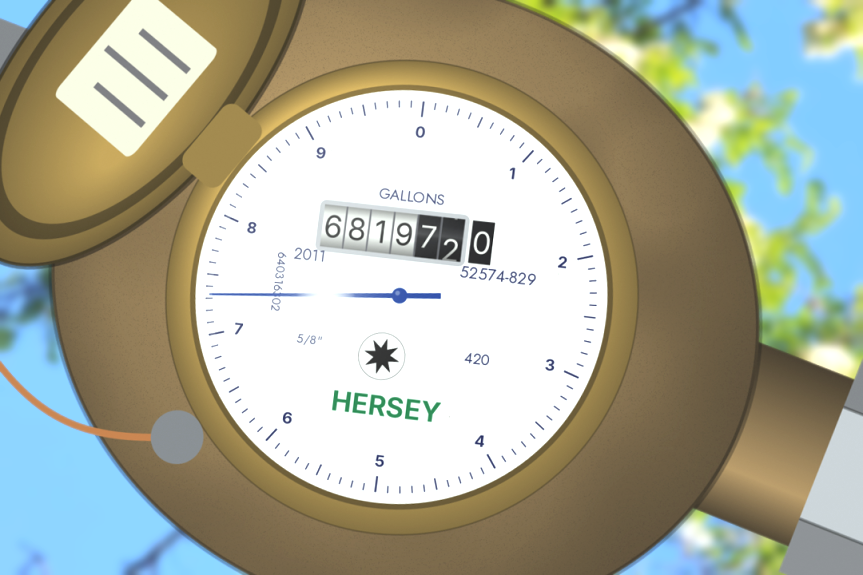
6819717.3 gal
